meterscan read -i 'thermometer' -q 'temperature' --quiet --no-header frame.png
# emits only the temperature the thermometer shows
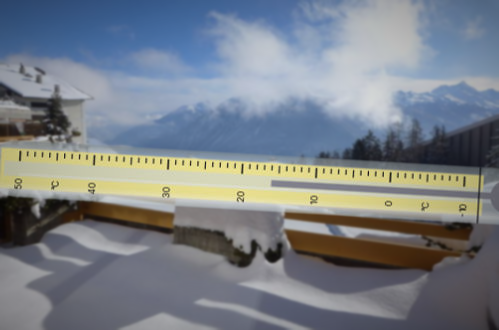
16 °C
